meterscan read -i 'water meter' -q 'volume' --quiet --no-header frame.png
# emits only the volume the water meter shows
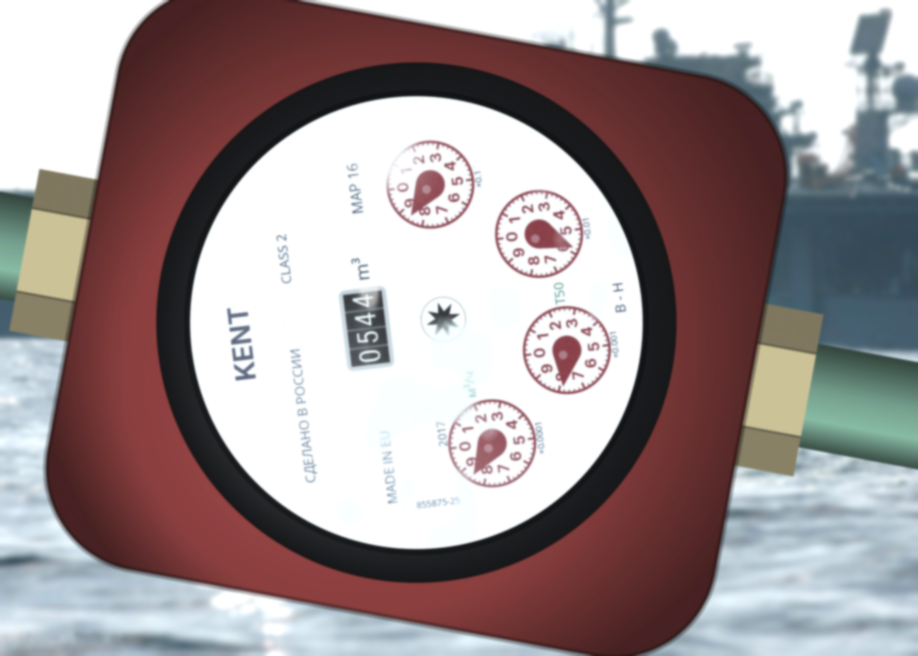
544.8578 m³
